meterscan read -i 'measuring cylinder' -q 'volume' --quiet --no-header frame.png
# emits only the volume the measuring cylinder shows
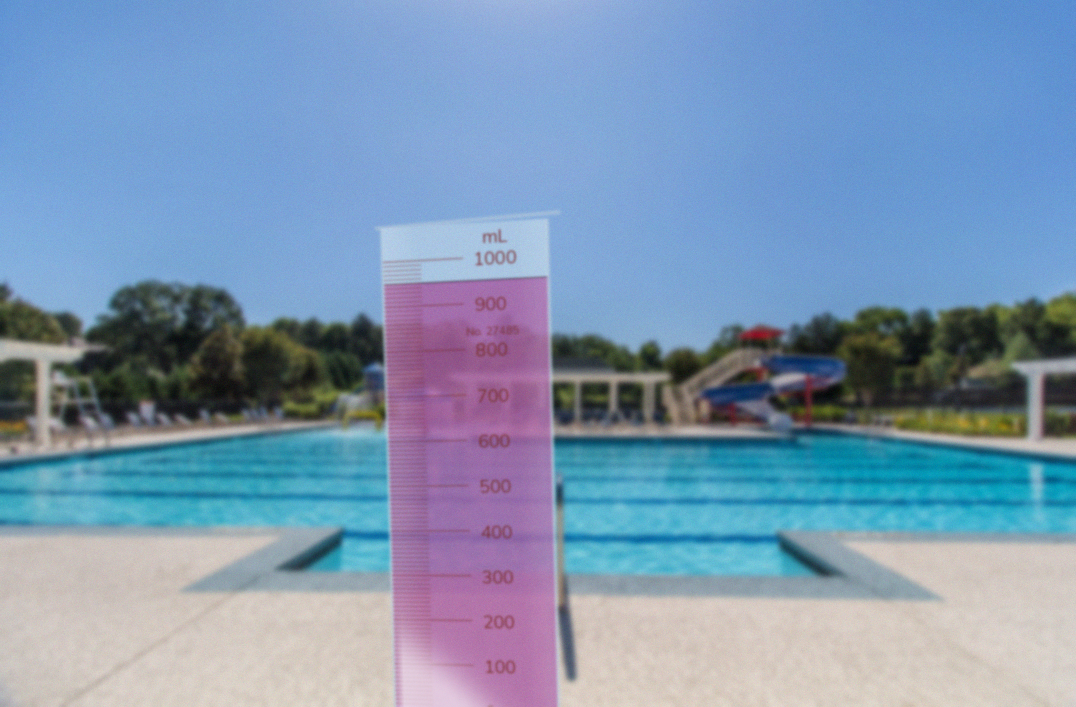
950 mL
